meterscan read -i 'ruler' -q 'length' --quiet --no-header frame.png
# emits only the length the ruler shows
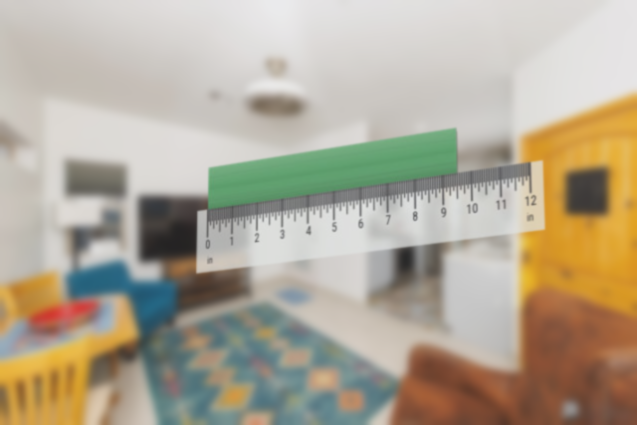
9.5 in
